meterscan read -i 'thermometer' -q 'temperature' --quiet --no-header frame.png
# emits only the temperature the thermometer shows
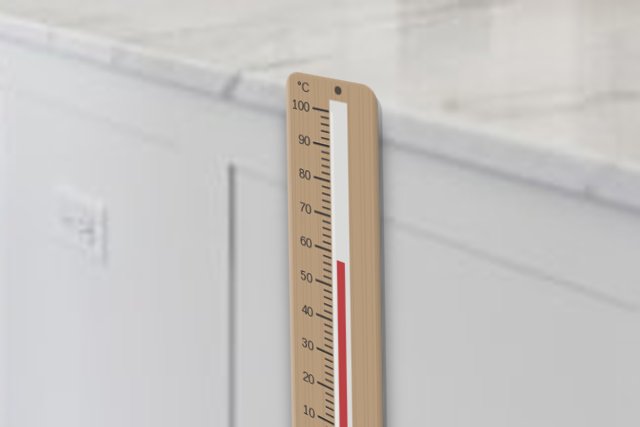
58 °C
